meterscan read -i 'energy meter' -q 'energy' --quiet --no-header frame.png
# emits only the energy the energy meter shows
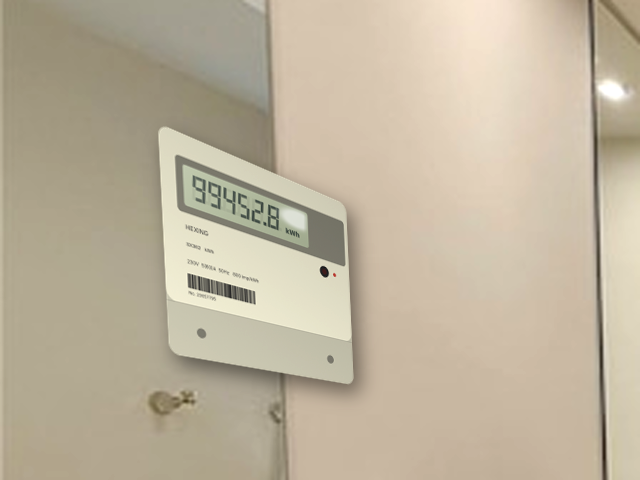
99452.8 kWh
